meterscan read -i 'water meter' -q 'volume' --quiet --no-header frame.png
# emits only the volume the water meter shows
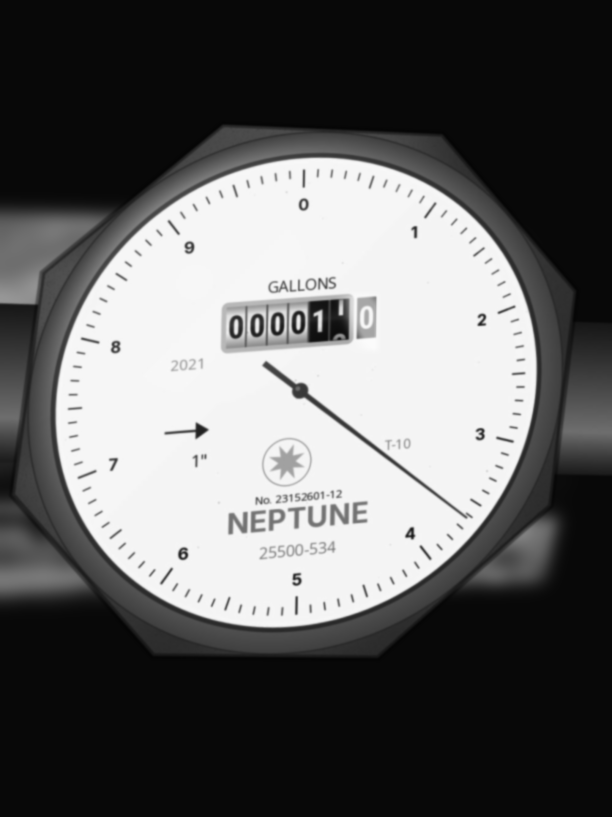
113.6 gal
